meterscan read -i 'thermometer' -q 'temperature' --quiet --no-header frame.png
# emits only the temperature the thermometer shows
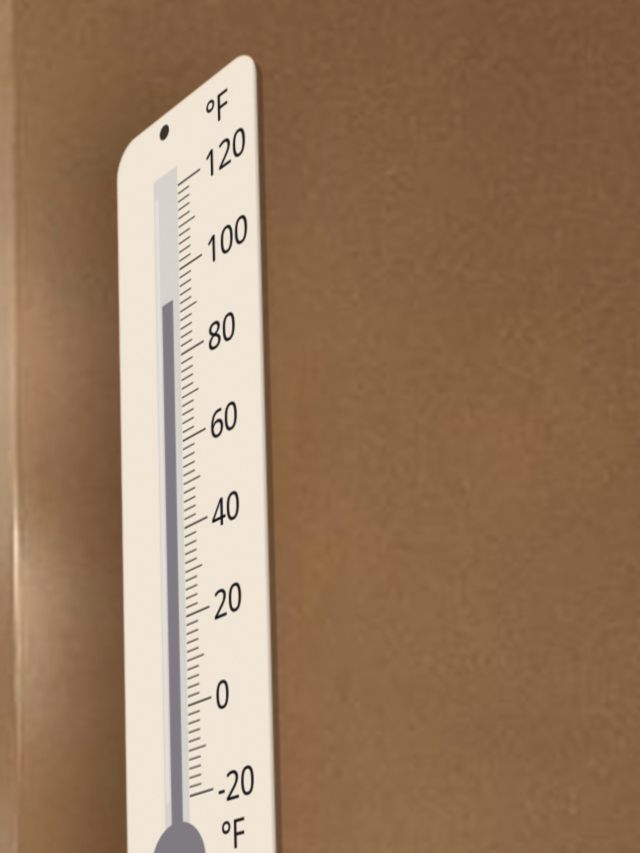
94 °F
